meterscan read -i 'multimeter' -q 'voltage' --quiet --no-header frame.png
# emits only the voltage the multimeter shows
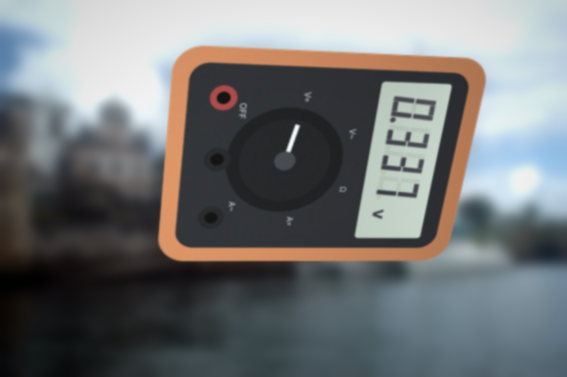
0.337 V
